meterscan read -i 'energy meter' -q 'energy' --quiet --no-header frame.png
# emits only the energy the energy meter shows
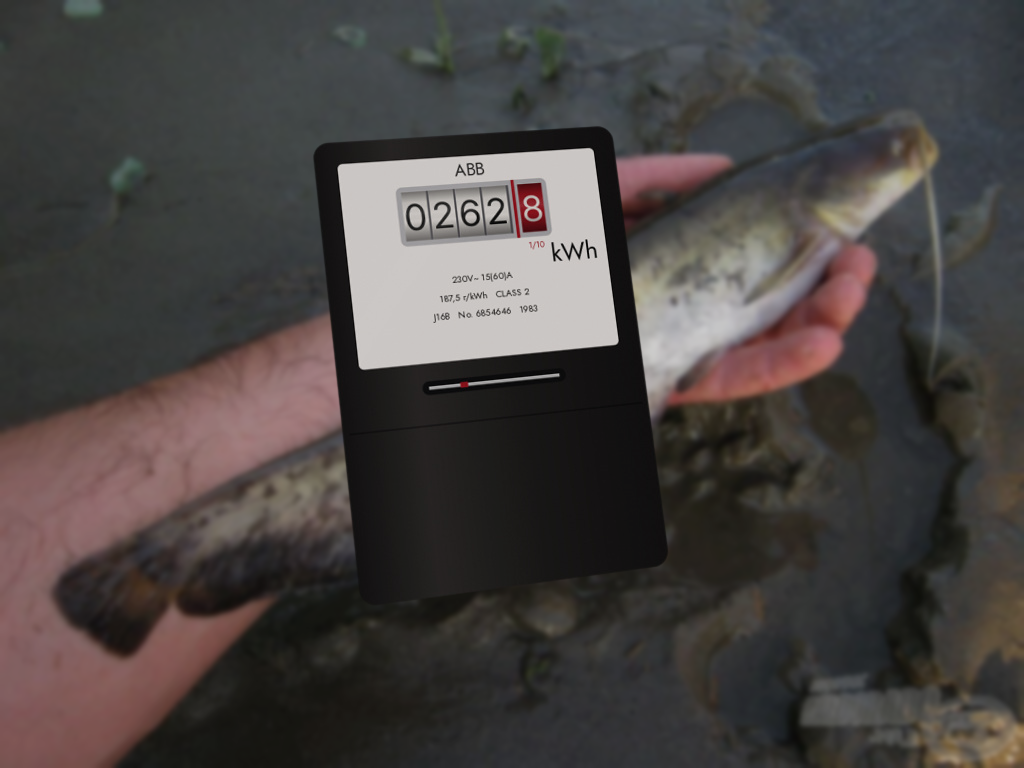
262.8 kWh
